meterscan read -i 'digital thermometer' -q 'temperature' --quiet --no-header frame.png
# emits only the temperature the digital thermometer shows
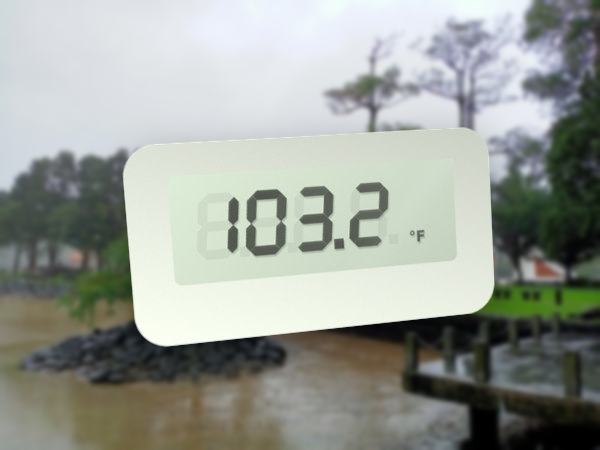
103.2 °F
